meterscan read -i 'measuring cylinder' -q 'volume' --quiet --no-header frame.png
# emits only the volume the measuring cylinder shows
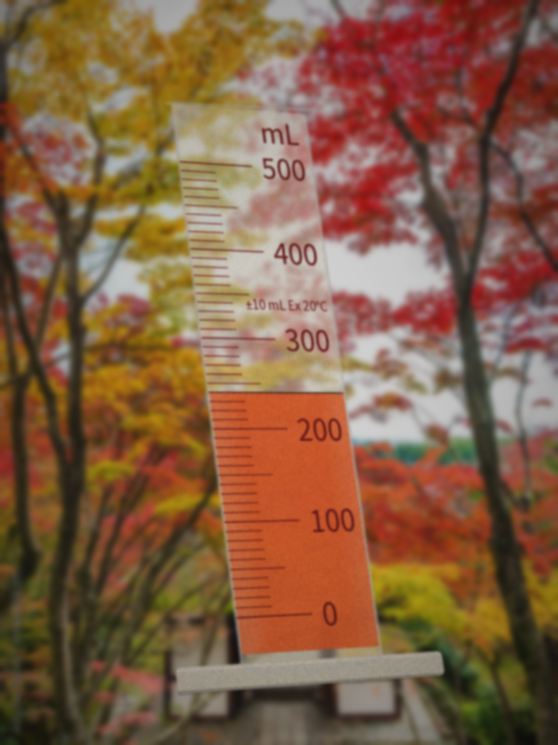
240 mL
